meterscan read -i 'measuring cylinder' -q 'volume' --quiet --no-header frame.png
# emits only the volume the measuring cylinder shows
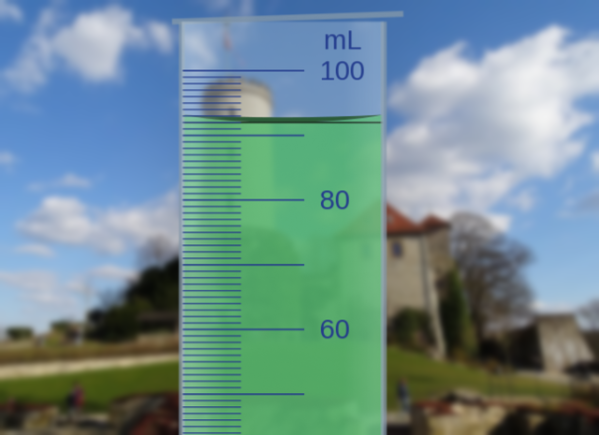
92 mL
